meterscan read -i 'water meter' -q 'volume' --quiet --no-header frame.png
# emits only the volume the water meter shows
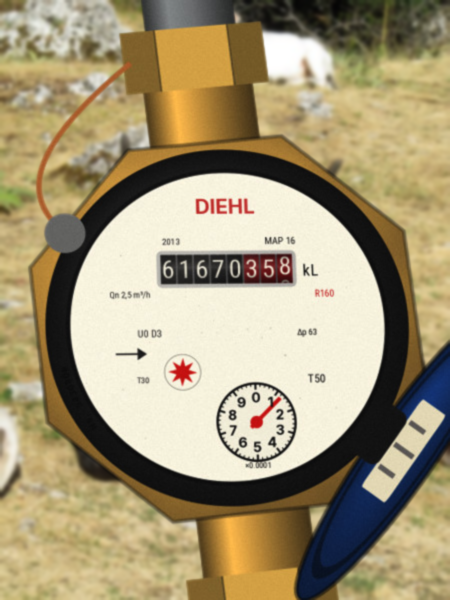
61670.3581 kL
